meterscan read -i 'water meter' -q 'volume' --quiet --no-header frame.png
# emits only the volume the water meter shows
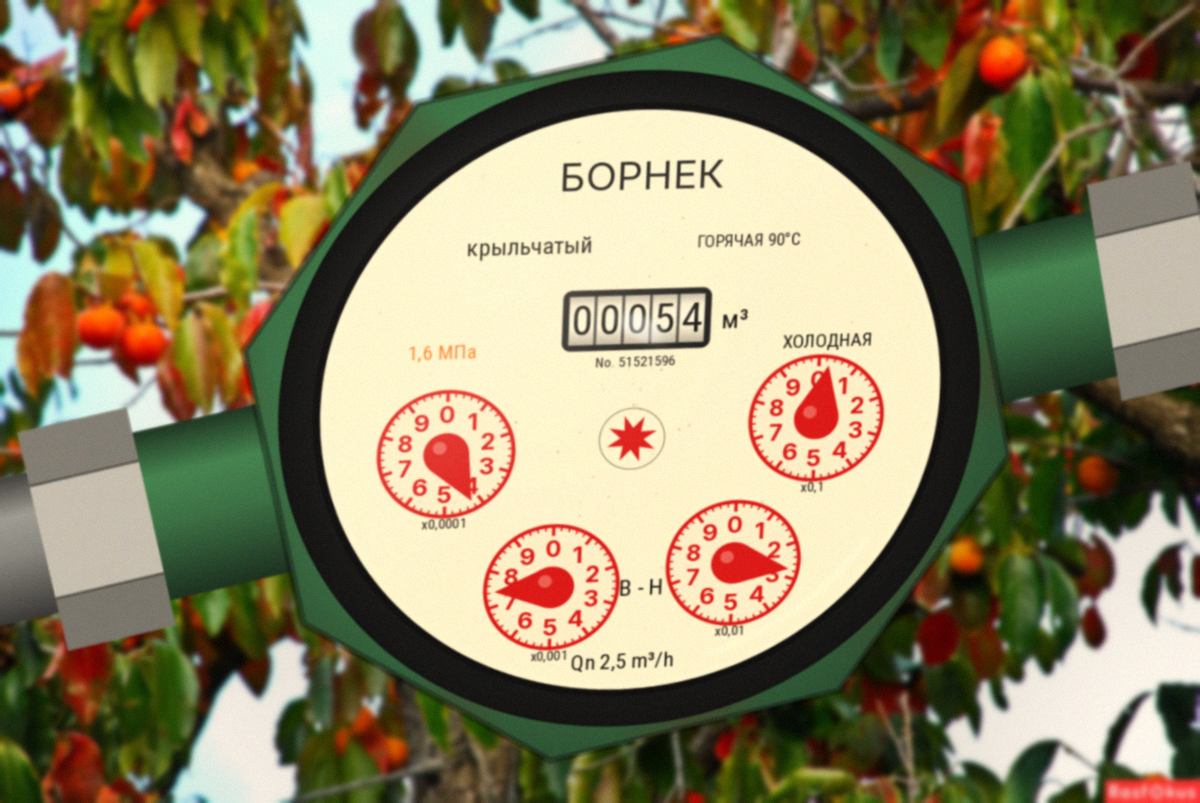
54.0274 m³
